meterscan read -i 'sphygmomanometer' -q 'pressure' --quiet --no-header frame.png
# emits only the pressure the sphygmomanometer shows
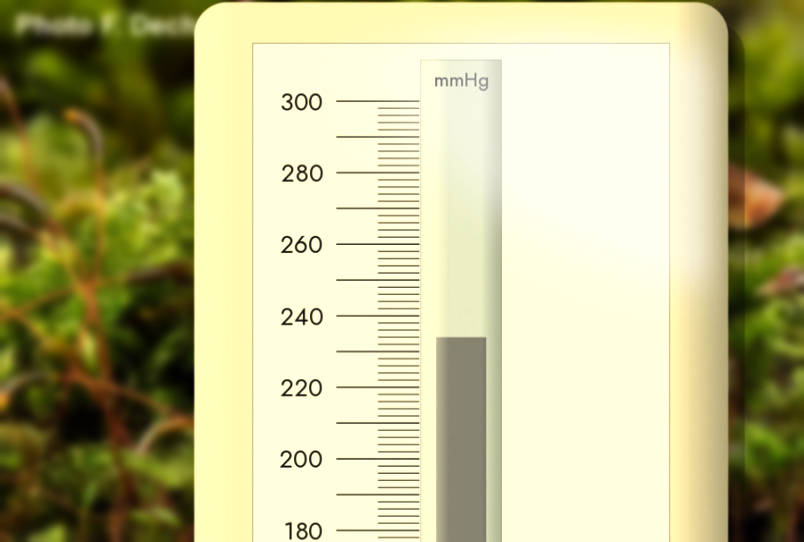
234 mmHg
